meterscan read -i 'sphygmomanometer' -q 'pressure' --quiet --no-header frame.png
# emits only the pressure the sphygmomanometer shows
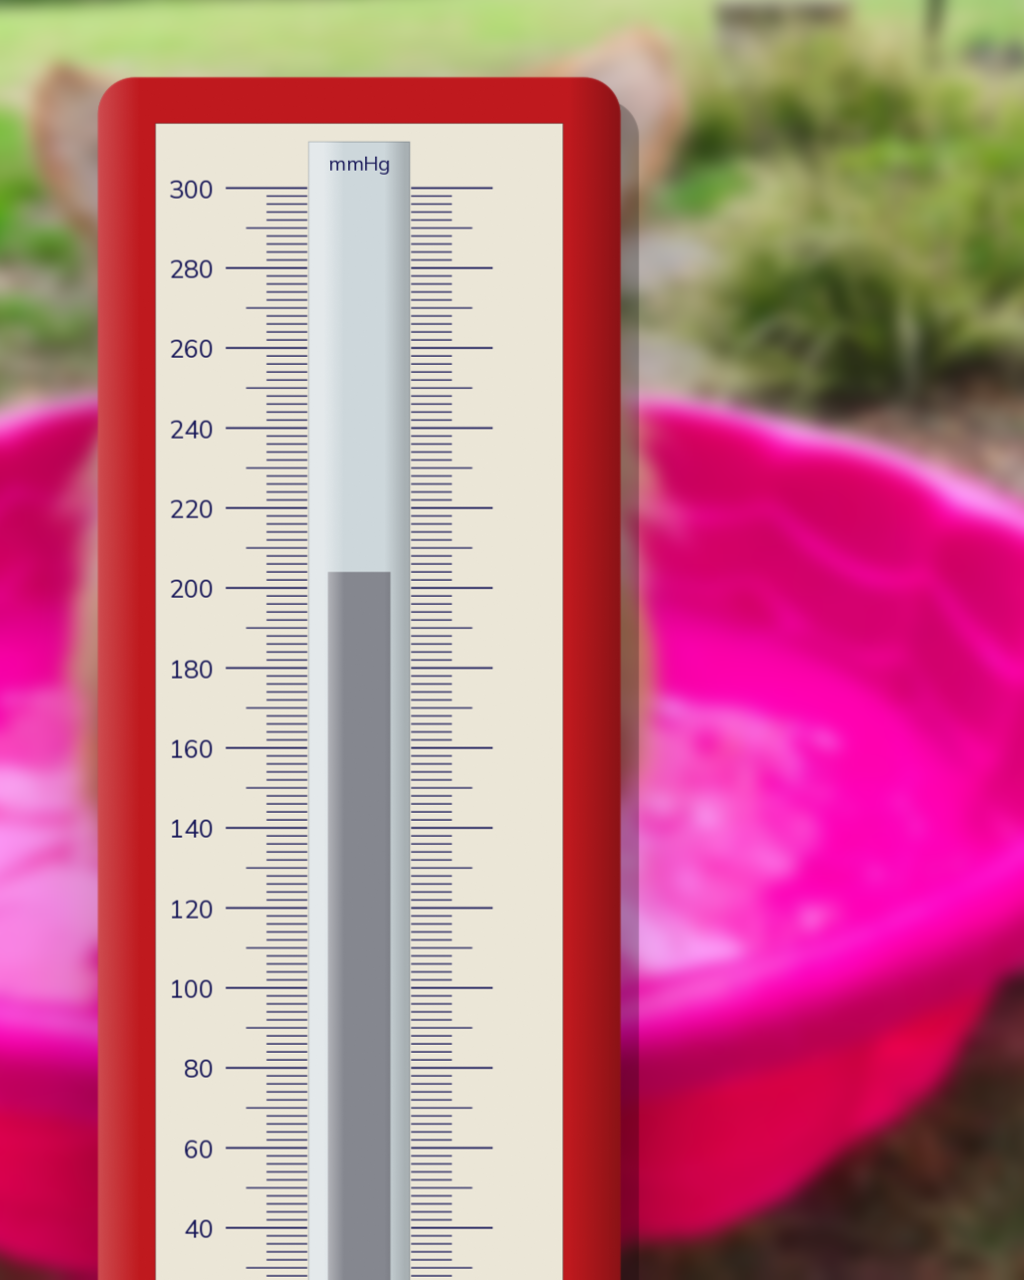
204 mmHg
